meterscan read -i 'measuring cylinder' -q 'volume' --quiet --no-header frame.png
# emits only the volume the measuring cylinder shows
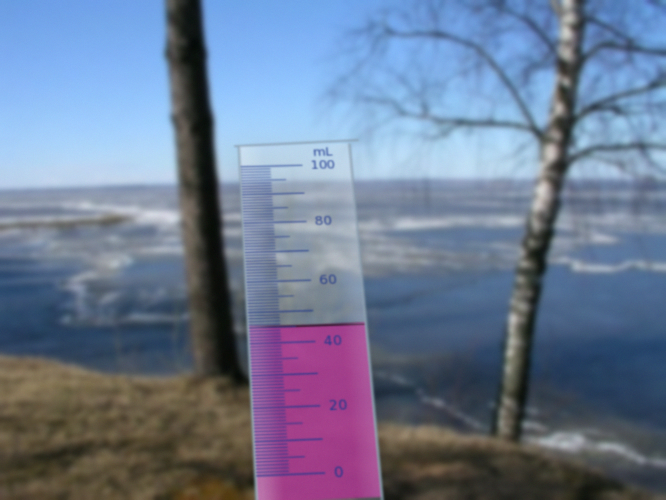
45 mL
